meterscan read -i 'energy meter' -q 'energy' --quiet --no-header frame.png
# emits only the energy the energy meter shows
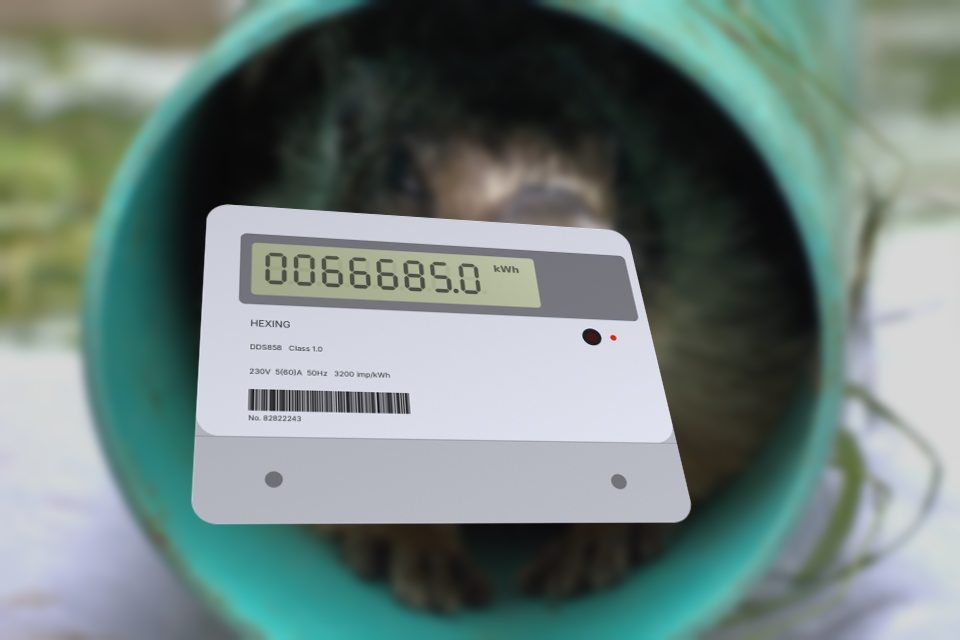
66685.0 kWh
